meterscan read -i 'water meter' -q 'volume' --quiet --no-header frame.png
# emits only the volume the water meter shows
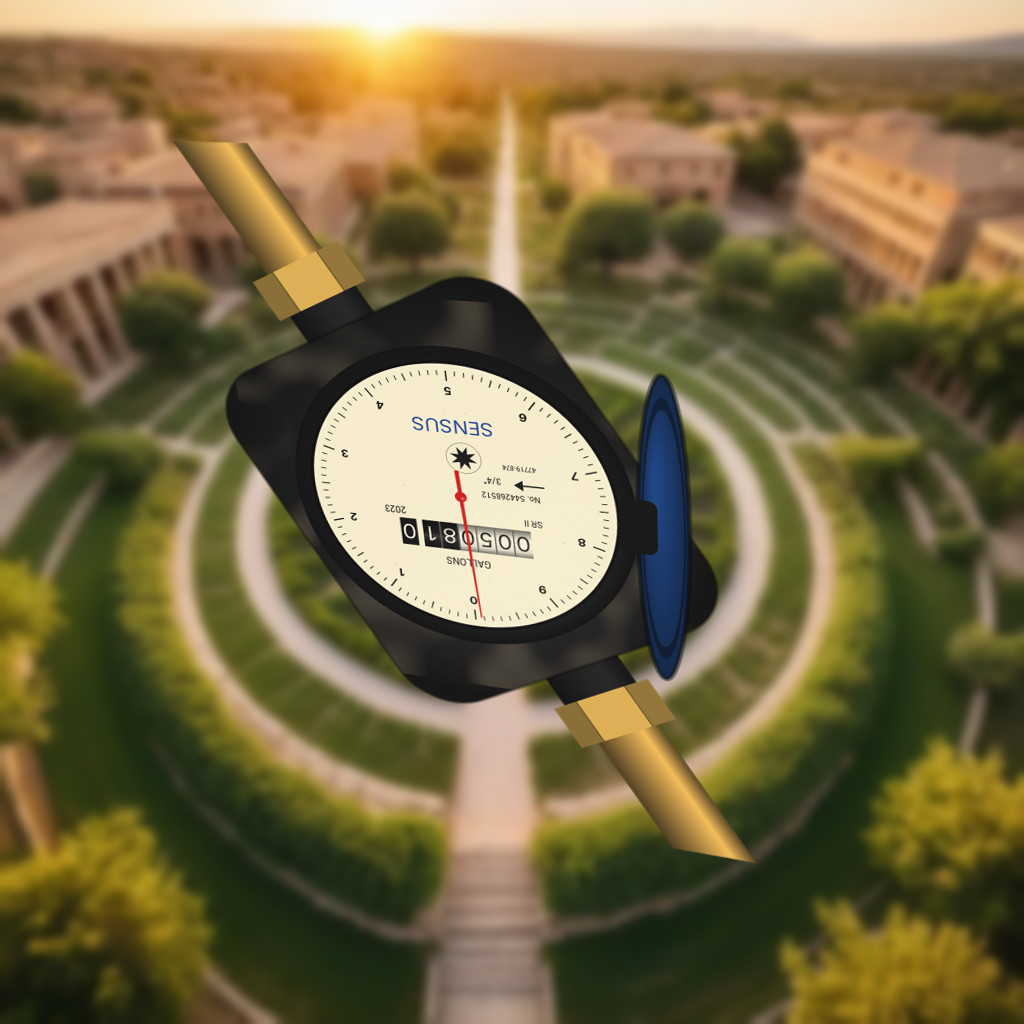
50809.9 gal
